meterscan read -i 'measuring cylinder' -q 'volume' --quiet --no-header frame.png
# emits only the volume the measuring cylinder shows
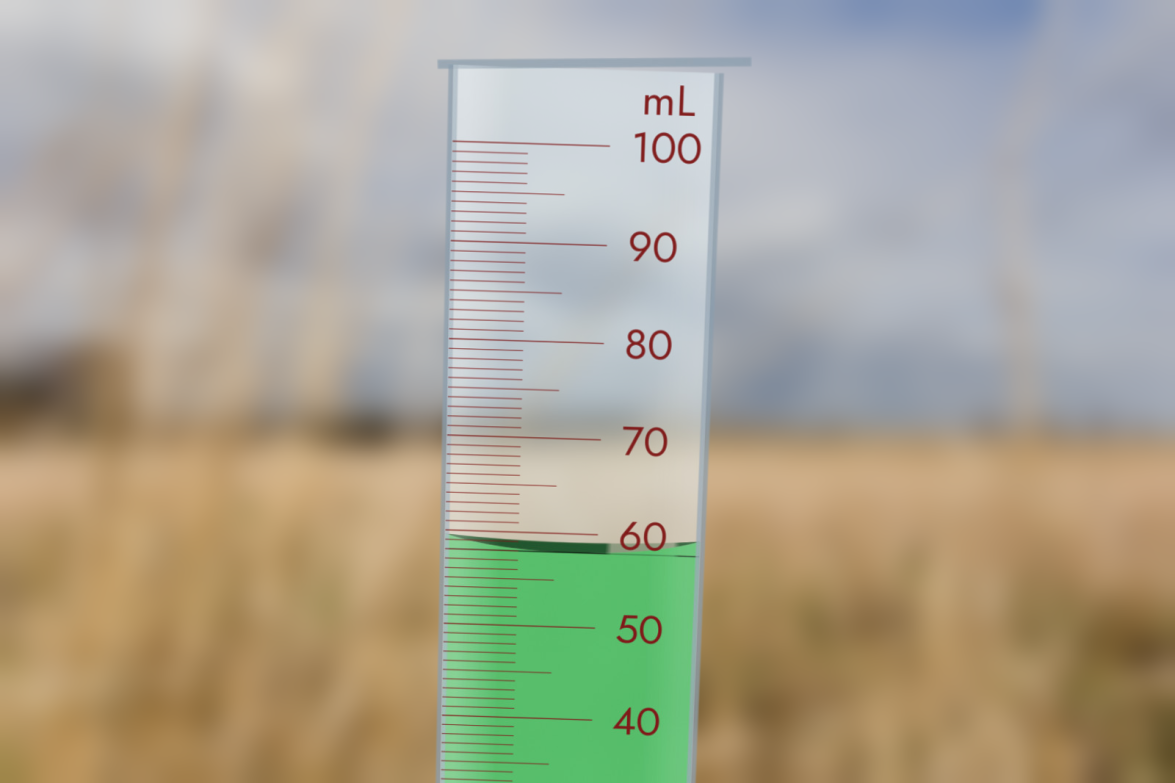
58 mL
